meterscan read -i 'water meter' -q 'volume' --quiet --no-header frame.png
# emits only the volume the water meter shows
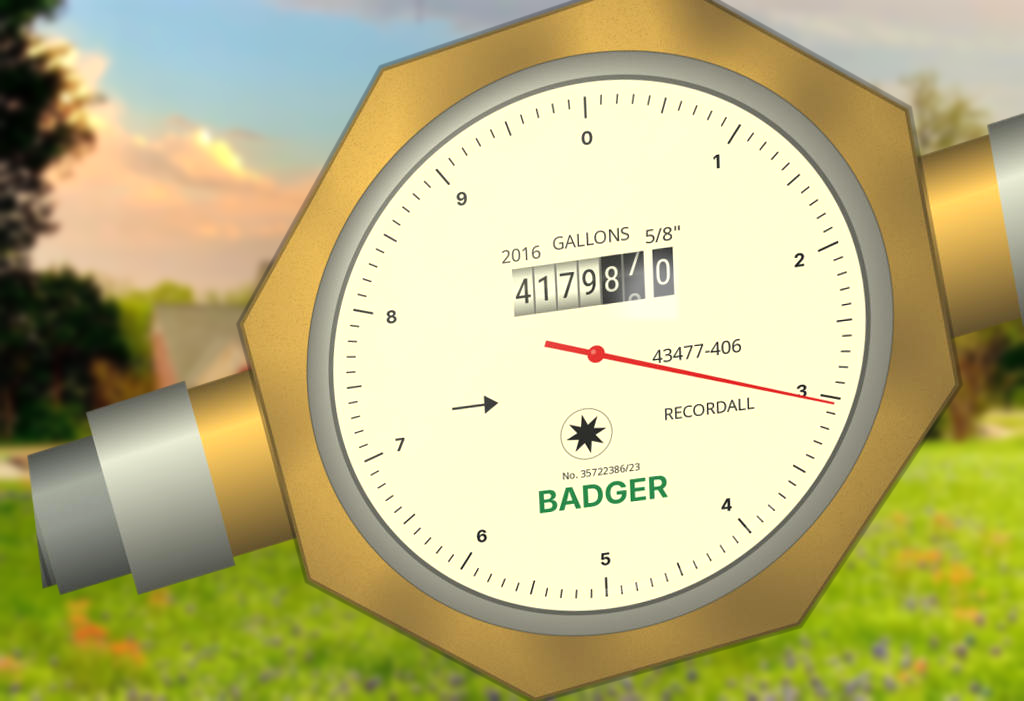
4179873.0 gal
